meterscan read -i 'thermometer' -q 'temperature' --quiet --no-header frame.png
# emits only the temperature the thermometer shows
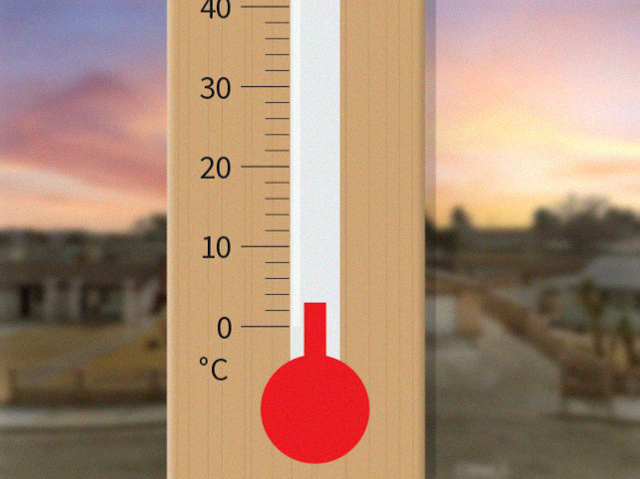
3 °C
